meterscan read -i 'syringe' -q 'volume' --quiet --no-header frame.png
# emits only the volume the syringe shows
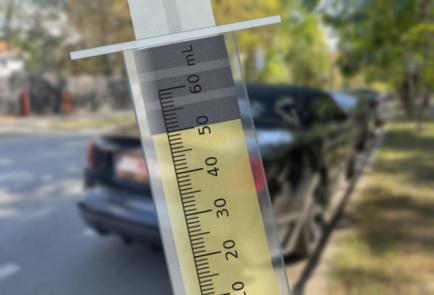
50 mL
